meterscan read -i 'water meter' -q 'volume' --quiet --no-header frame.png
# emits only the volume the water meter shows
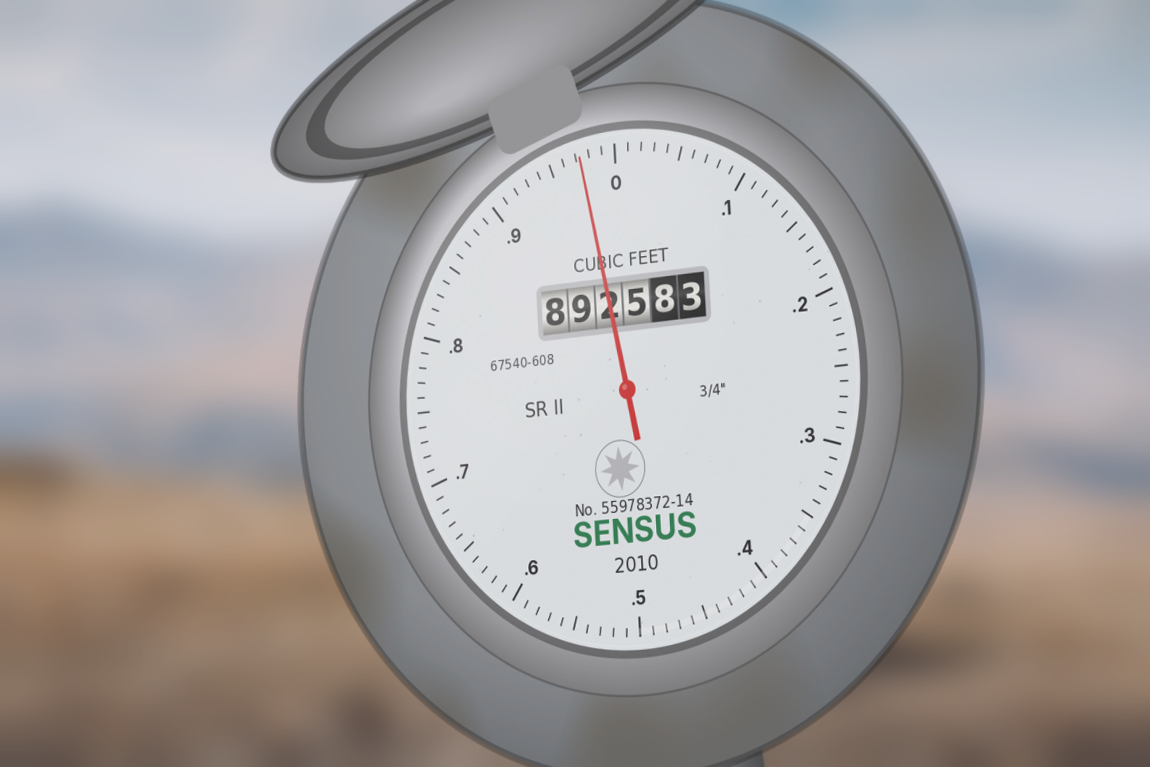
892582.97 ft³
